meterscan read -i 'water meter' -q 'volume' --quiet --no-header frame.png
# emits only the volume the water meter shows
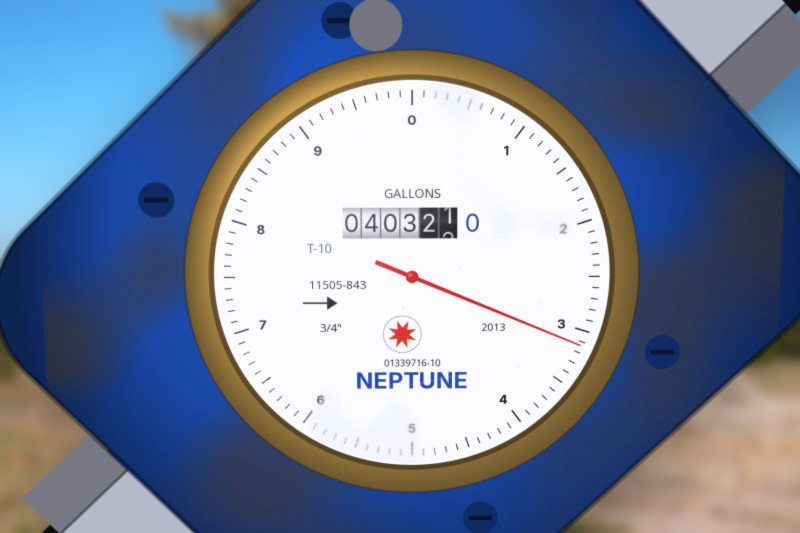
403213.1 gal
